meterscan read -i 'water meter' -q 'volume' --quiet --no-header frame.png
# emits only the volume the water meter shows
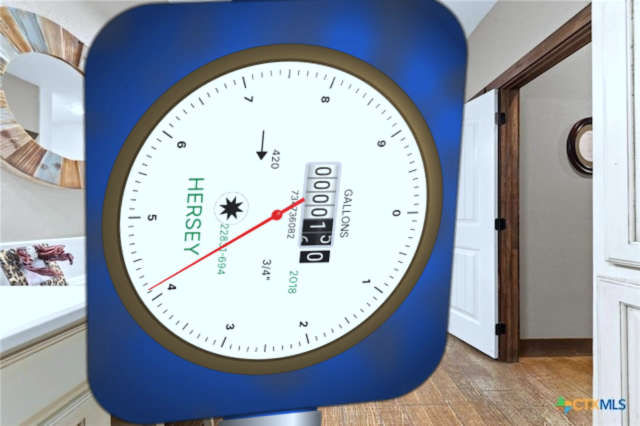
154.1 gal
